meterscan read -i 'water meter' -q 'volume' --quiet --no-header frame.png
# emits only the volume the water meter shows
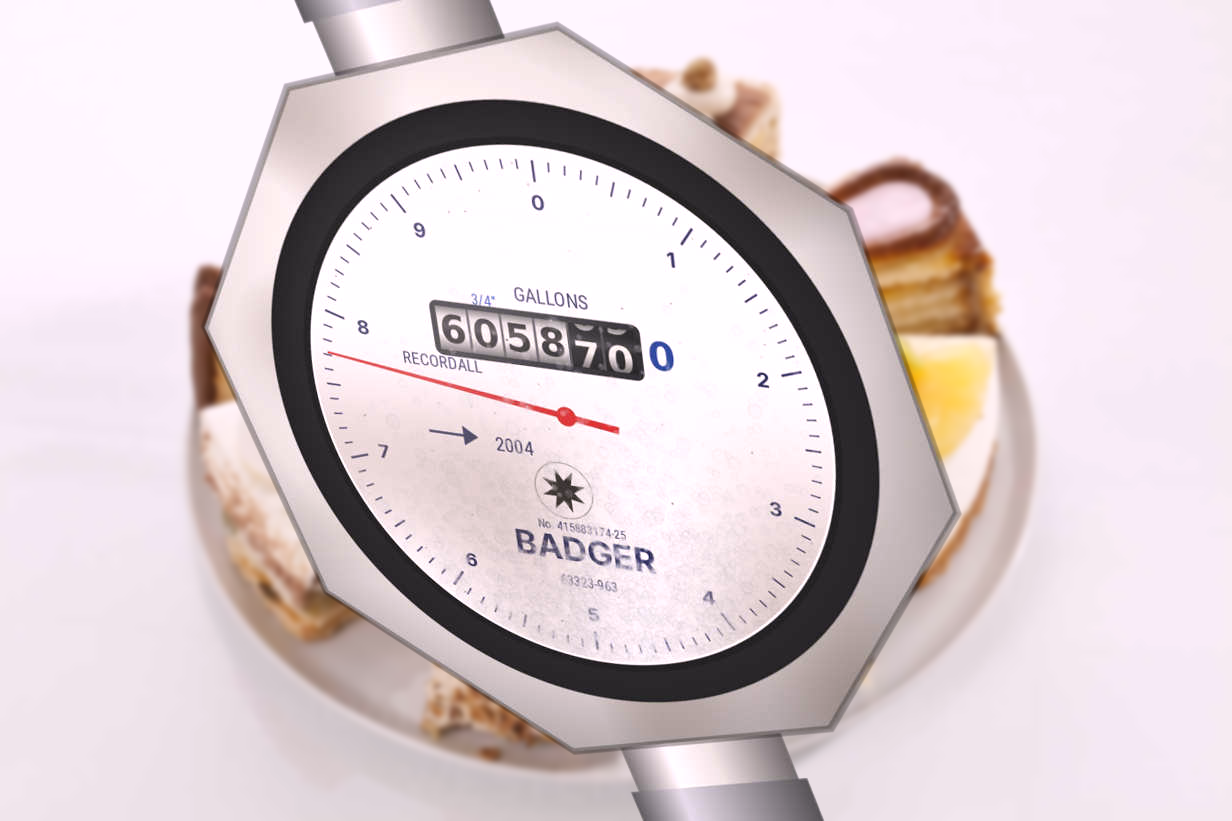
6058697.7 gal
